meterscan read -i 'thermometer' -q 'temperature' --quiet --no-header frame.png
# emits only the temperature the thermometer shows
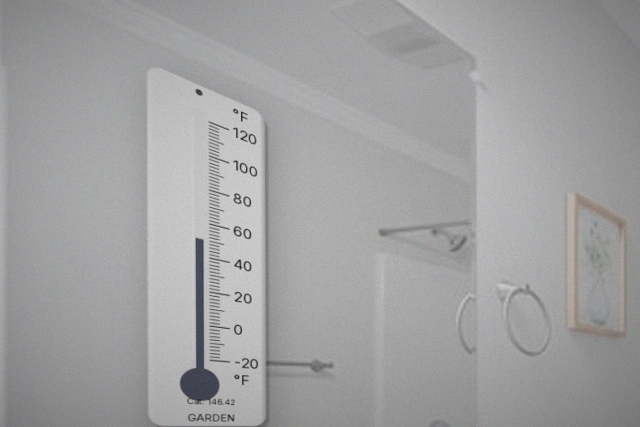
50 °F
